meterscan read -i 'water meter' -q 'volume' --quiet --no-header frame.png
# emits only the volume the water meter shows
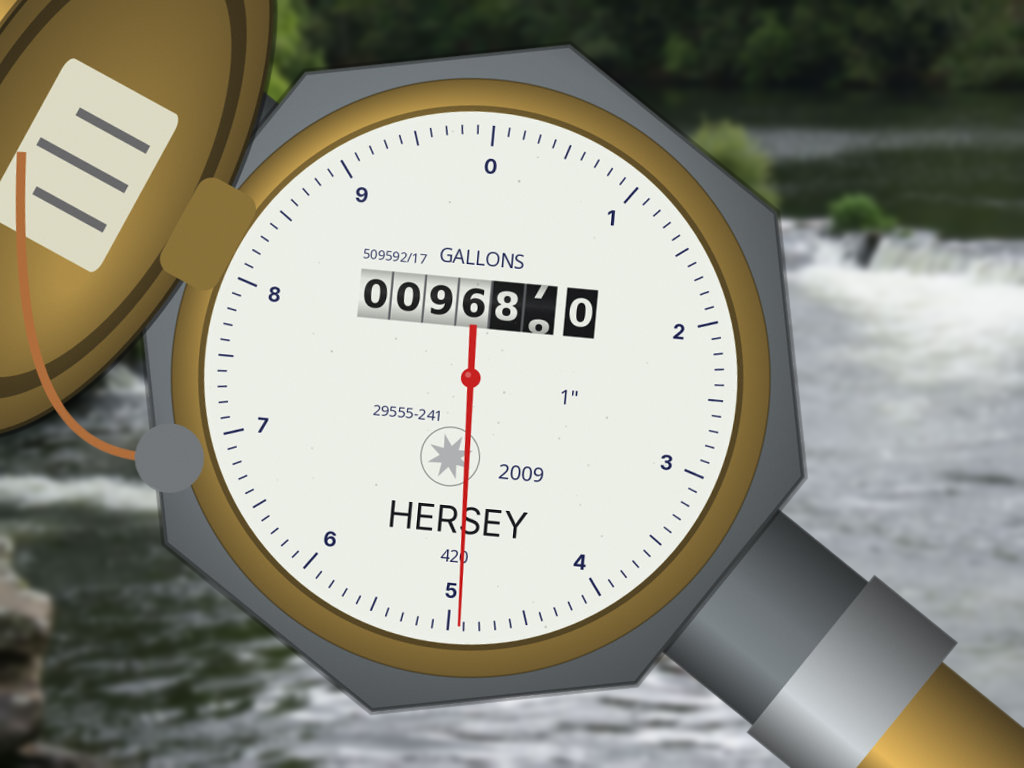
96874.9 gal
